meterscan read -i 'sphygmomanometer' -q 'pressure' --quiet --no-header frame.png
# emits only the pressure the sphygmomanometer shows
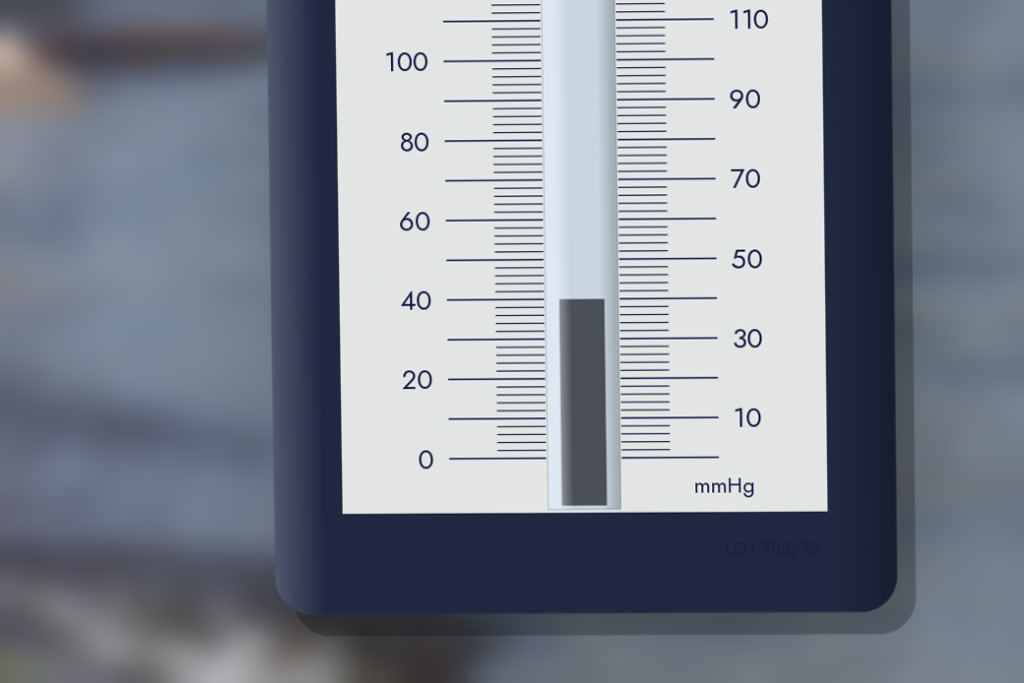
40 mmHg
